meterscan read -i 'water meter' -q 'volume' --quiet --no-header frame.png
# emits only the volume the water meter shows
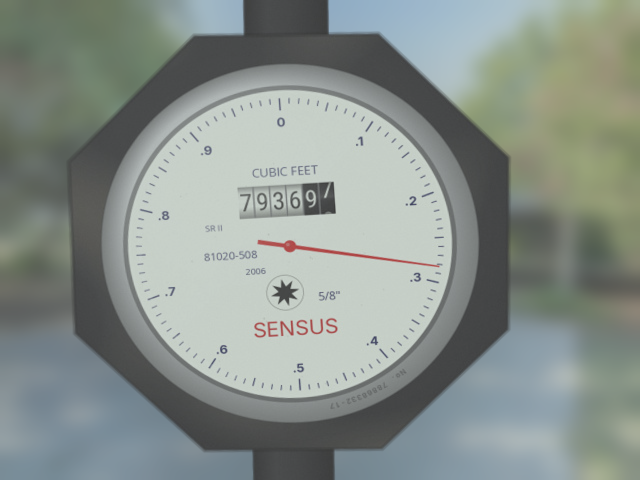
793697.28 ft³
